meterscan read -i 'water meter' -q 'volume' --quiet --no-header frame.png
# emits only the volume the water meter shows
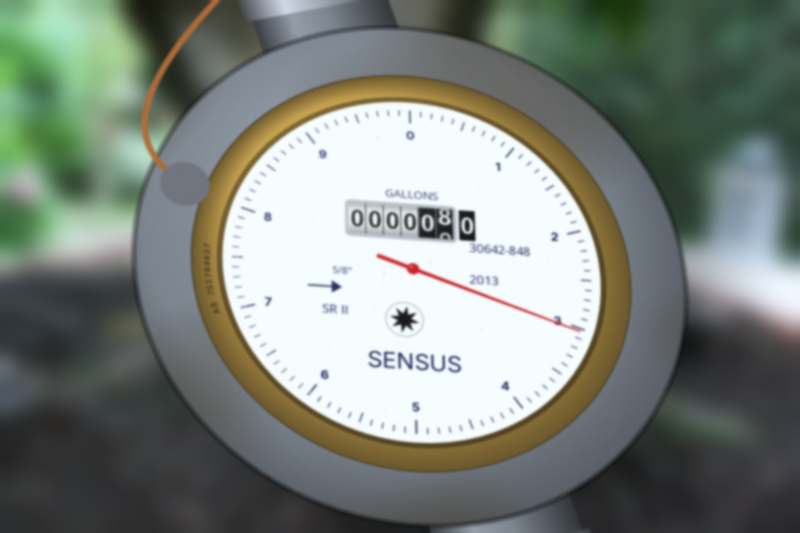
83.0 gal
